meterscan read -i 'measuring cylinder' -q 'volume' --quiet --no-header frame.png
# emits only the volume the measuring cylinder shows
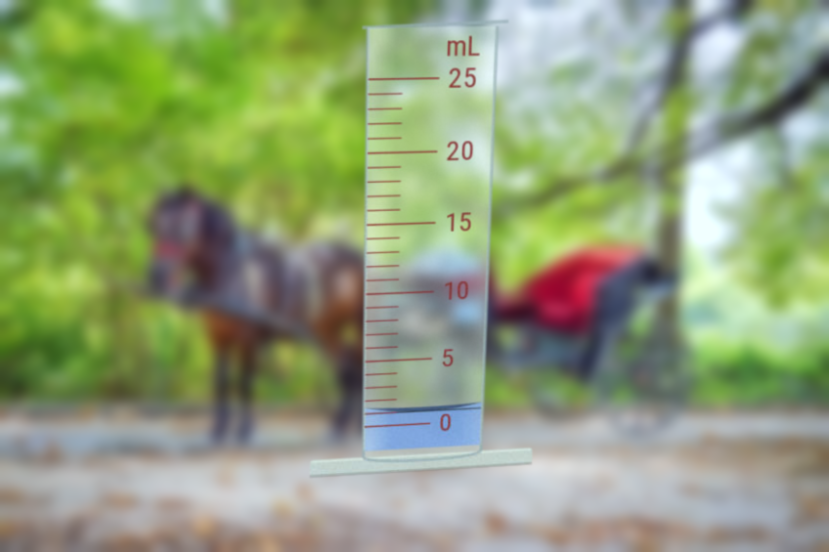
1 mL
